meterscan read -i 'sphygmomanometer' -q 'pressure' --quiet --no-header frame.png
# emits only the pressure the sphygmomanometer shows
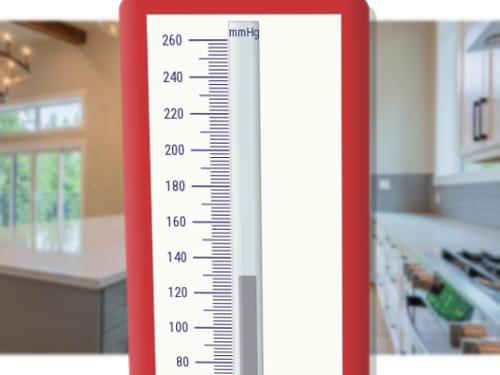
130 mmHg
